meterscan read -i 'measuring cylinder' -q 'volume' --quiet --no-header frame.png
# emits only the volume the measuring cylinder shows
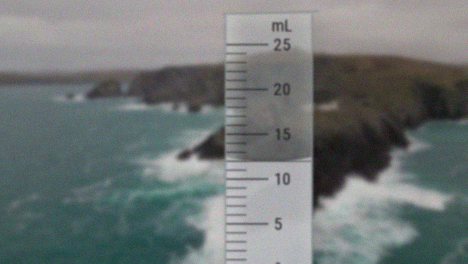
12 mL
